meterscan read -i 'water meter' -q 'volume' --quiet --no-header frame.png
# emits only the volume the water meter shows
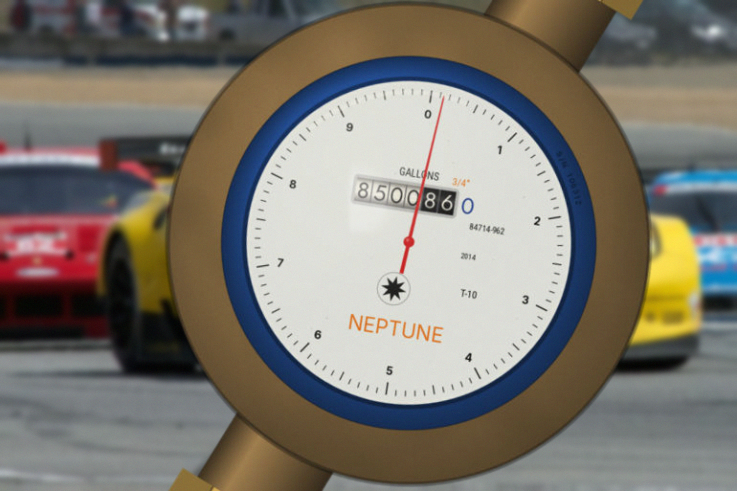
8500860.1 gal
